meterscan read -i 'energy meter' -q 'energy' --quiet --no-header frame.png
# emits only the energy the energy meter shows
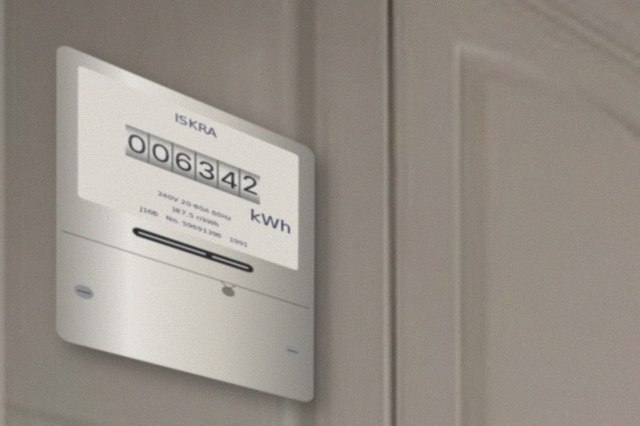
6342 kWh
